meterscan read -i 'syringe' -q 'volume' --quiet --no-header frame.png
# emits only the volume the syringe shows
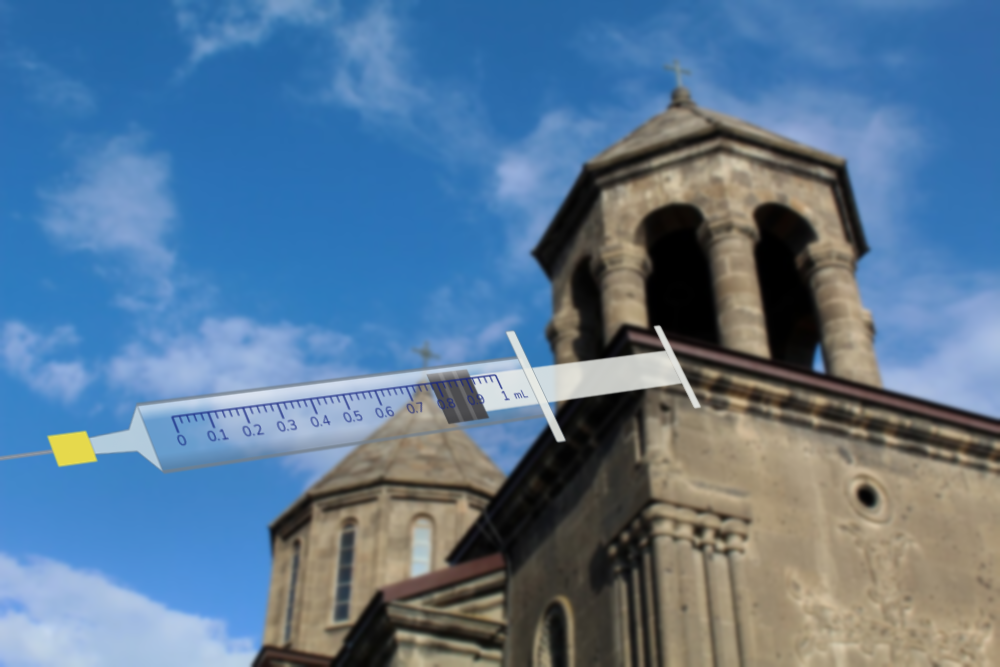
0.78 mL
